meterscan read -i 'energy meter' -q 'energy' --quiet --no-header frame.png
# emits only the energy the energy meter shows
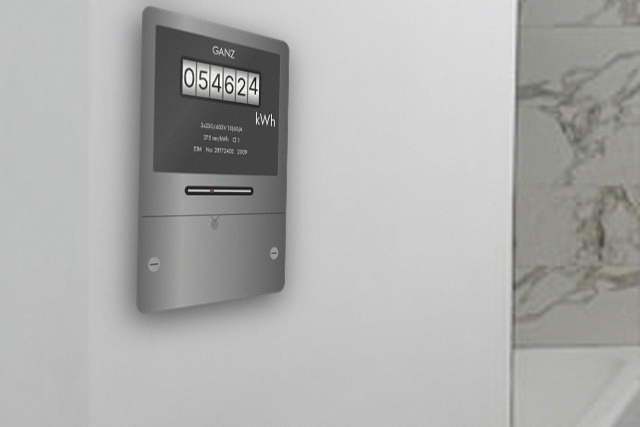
54624 kWh
